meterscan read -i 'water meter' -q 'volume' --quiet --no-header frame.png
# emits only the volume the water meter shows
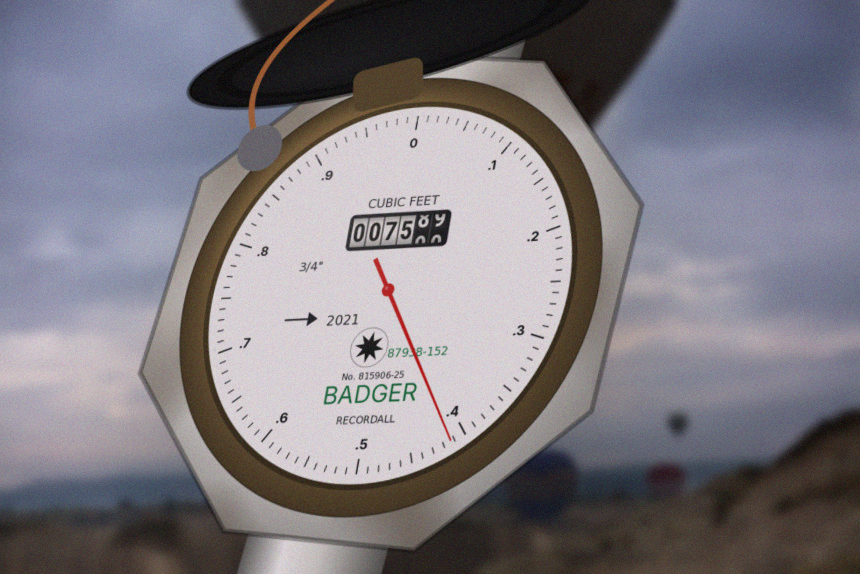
7589.41 ft³
